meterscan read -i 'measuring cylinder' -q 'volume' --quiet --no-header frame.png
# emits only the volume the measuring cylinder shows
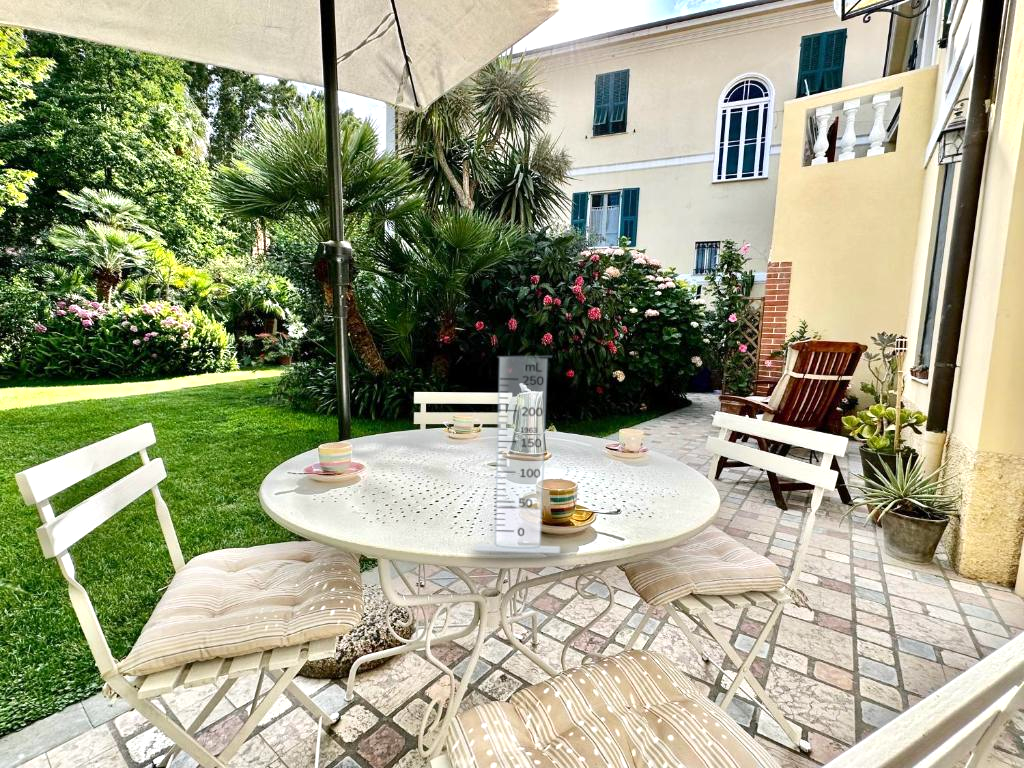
40 mL
